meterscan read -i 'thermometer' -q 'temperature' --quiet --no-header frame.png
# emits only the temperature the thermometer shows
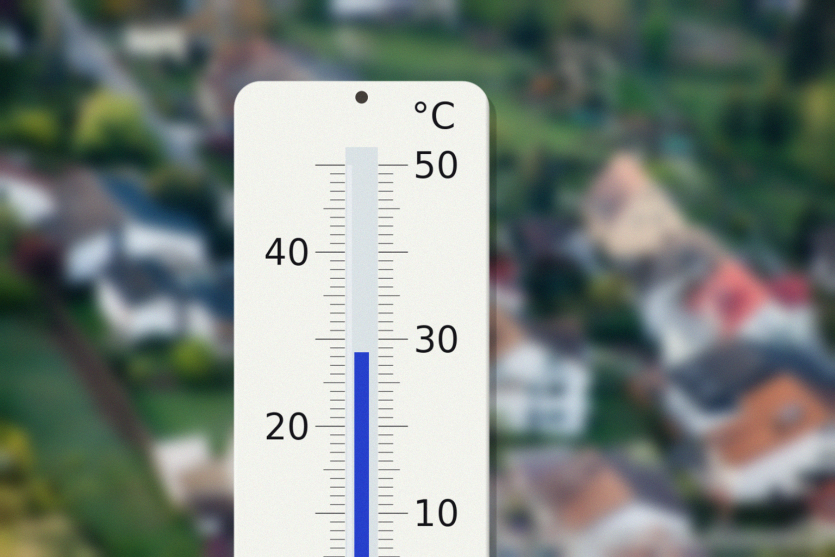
28.5 °C
